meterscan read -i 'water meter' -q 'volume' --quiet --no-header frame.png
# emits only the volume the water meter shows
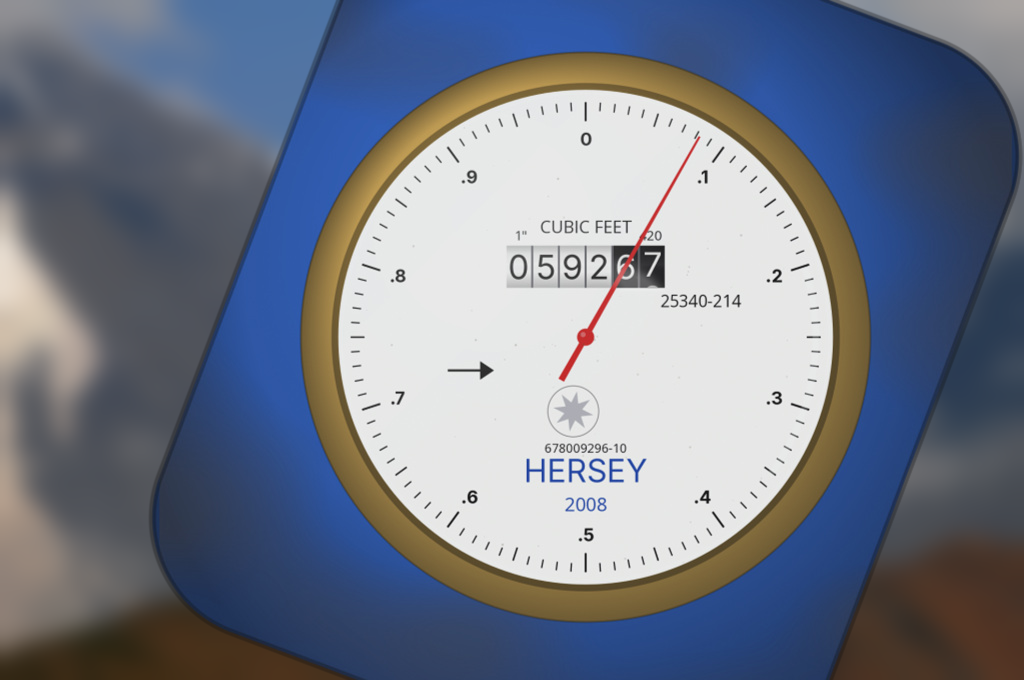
59267.08 ft³
